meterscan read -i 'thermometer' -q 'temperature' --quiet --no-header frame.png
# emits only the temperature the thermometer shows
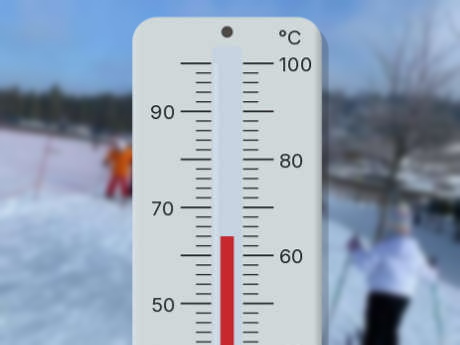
64 °C
